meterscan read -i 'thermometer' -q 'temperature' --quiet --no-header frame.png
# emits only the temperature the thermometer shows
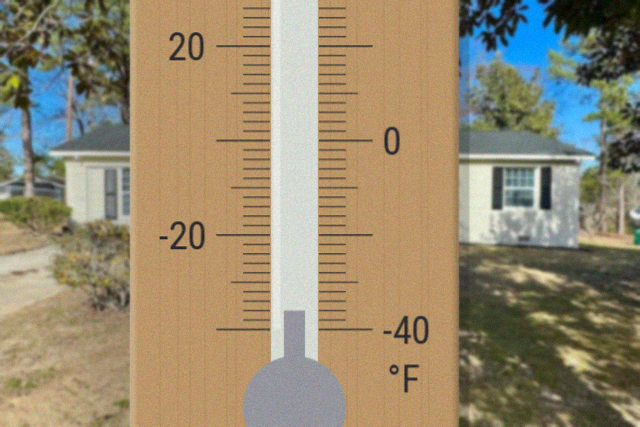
-36 °F
